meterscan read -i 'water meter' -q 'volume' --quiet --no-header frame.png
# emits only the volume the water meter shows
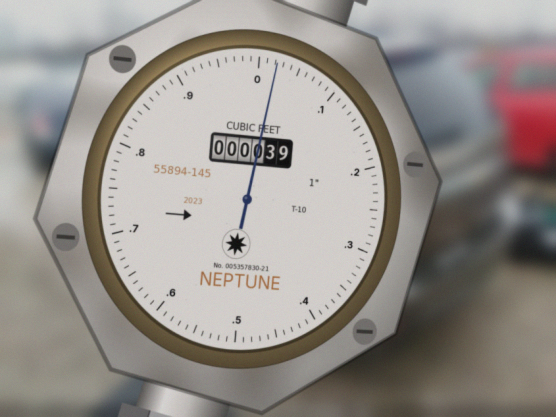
39.02 ft³
